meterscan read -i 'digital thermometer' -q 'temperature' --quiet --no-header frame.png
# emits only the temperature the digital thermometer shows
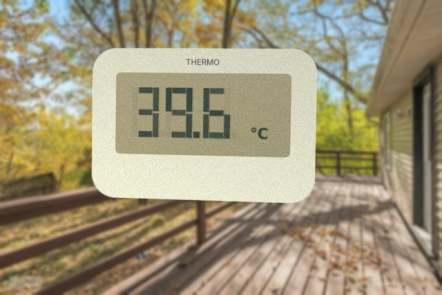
39.6 °C
